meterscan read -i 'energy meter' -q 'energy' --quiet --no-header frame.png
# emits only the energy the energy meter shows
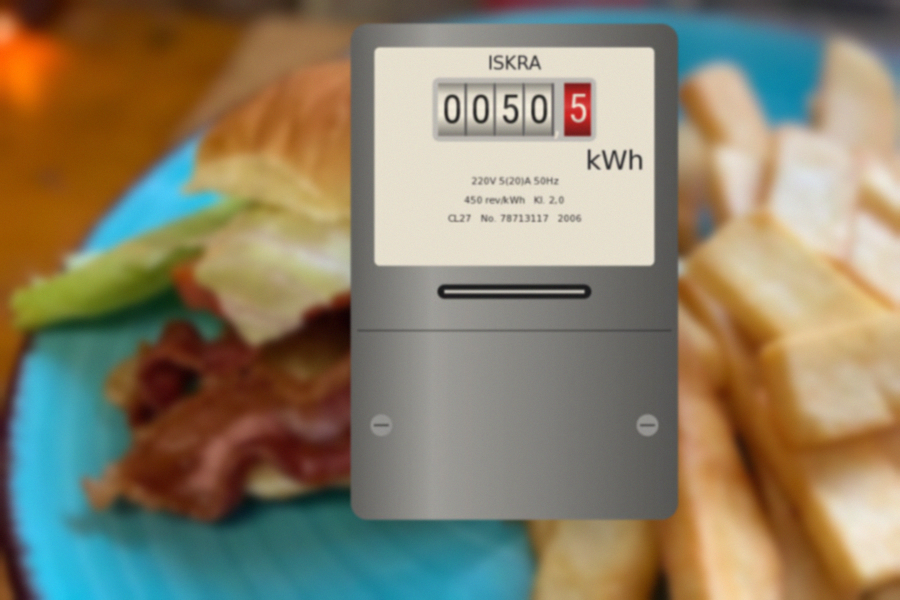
50.5 kWh
